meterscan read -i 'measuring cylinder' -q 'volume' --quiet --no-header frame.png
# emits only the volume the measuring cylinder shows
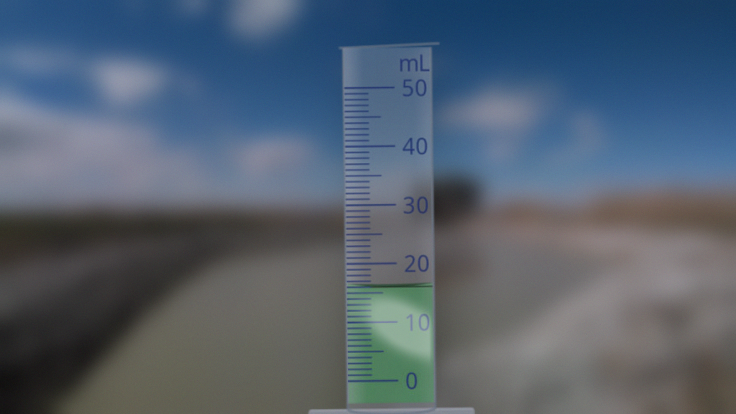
16 mL
